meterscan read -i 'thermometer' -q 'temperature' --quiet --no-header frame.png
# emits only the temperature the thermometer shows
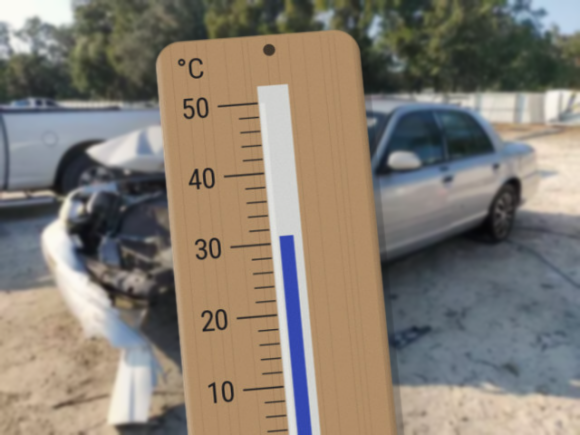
31 °C
